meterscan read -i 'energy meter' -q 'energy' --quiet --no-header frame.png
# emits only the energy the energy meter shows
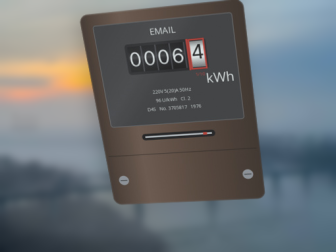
6.4 kWh
